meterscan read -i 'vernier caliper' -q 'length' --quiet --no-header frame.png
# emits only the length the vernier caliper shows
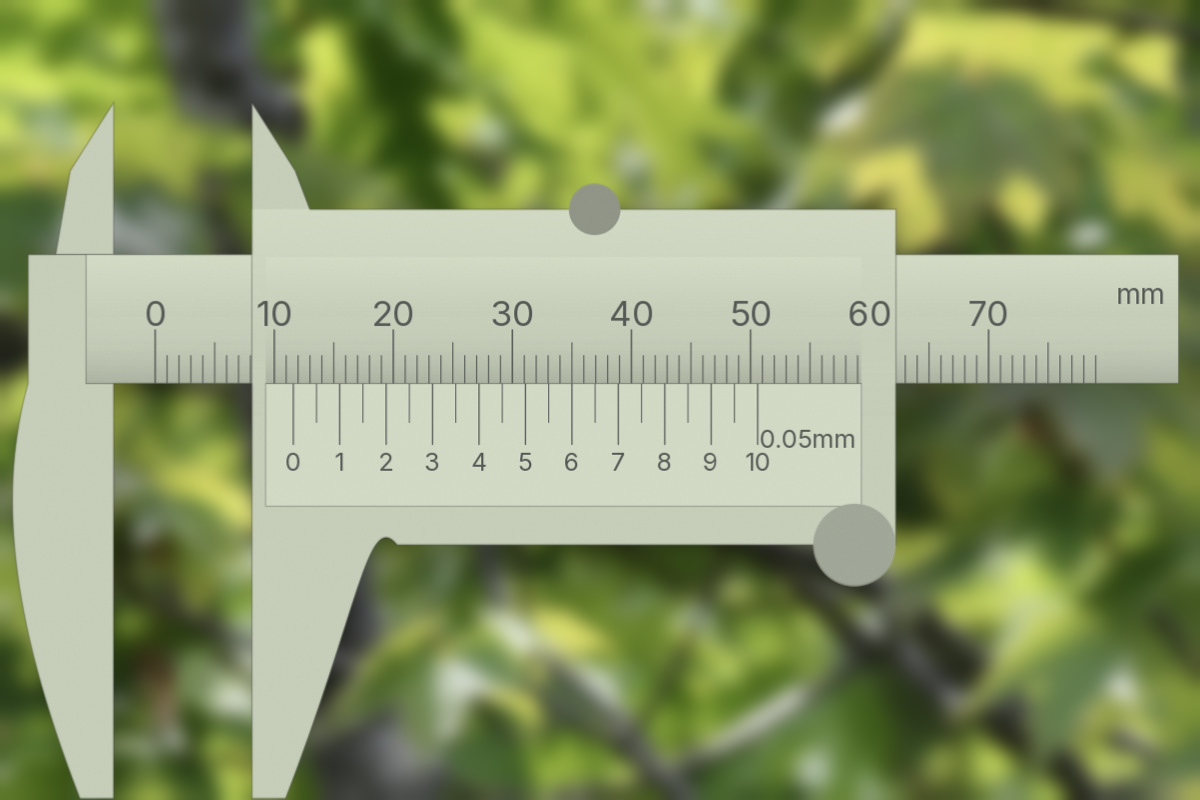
11.6 mm
